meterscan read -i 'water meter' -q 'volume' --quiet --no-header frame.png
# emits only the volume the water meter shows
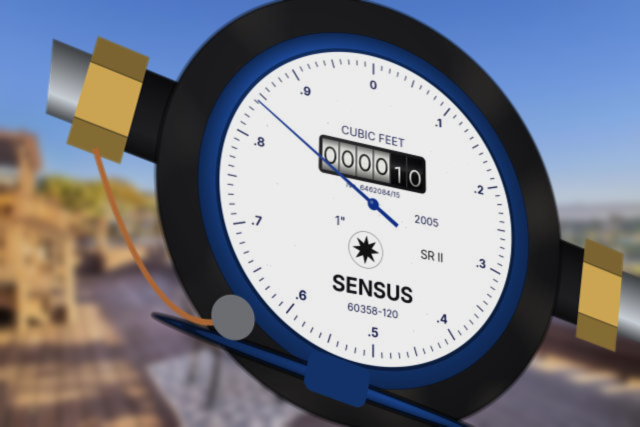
9.84 ft³
